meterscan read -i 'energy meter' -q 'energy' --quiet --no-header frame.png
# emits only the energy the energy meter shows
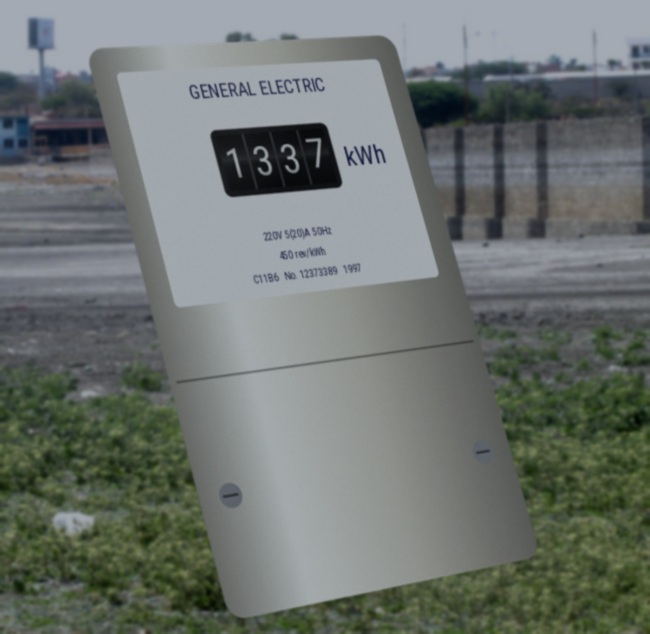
1337 kWh
